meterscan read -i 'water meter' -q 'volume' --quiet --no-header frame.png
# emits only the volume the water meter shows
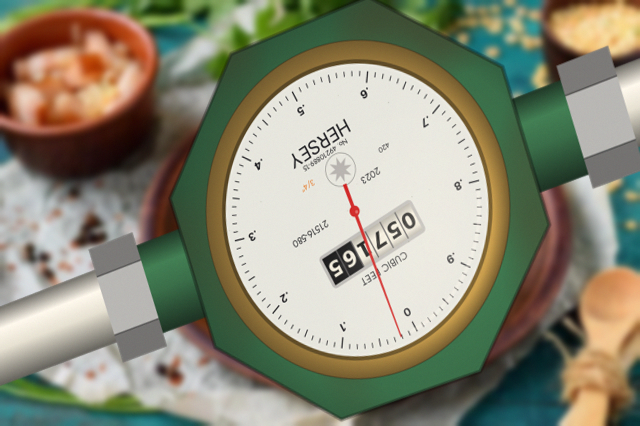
57165.02 ft³
